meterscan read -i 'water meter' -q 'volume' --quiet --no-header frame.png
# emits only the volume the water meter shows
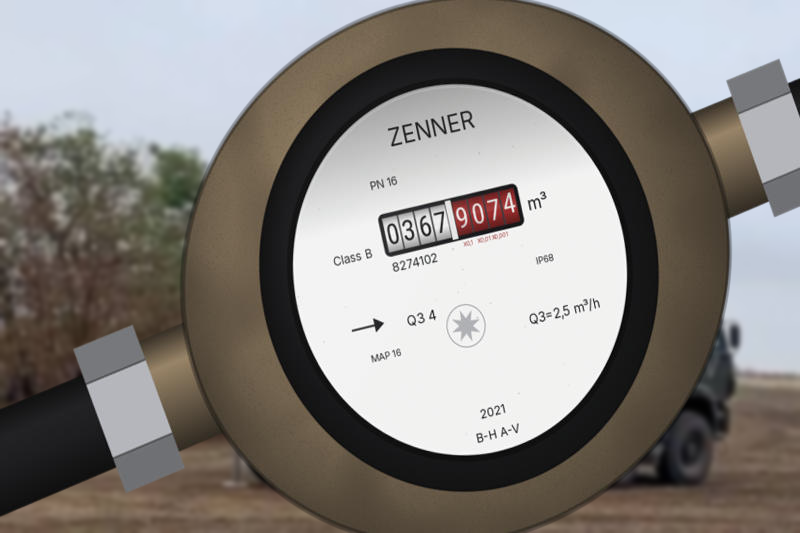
367.9074 m³
